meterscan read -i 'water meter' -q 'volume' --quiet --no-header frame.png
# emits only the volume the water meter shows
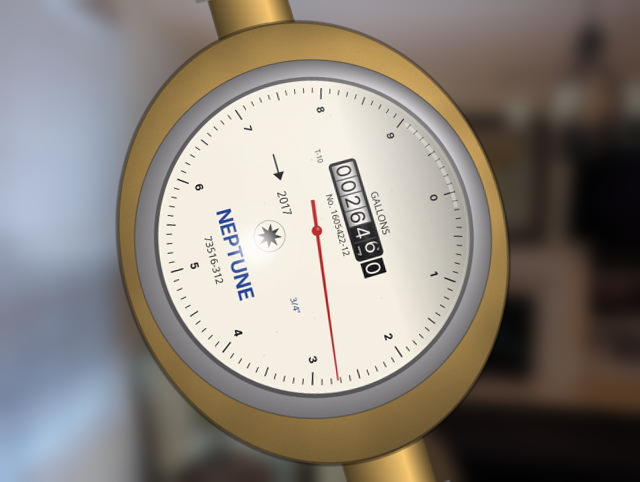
26462.7 gal
